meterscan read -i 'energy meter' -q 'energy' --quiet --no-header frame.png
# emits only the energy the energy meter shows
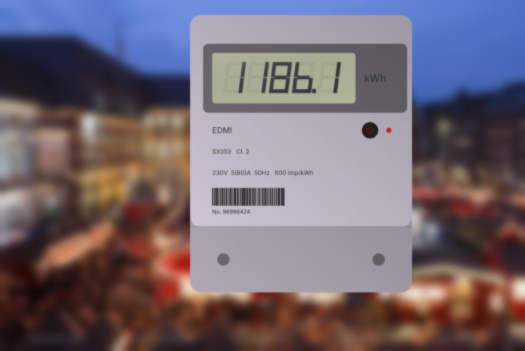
1186.1 kWh
